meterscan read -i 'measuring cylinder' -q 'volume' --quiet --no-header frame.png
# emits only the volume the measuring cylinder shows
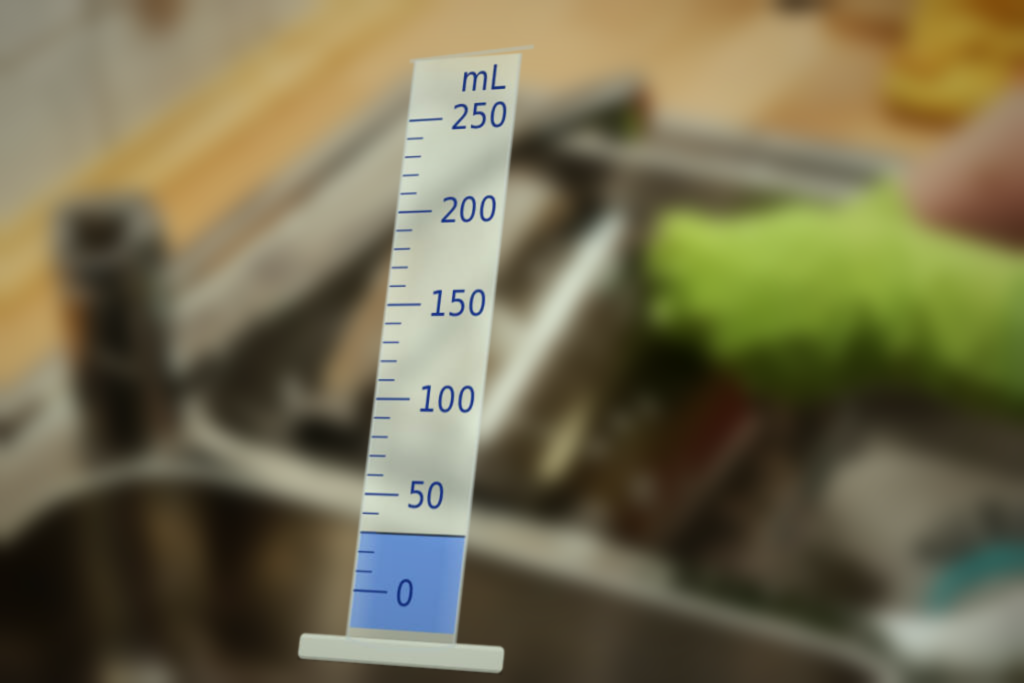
30 mL
